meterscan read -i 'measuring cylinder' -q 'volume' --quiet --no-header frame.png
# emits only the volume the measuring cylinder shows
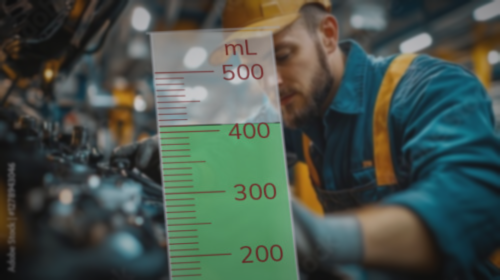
410 mL
